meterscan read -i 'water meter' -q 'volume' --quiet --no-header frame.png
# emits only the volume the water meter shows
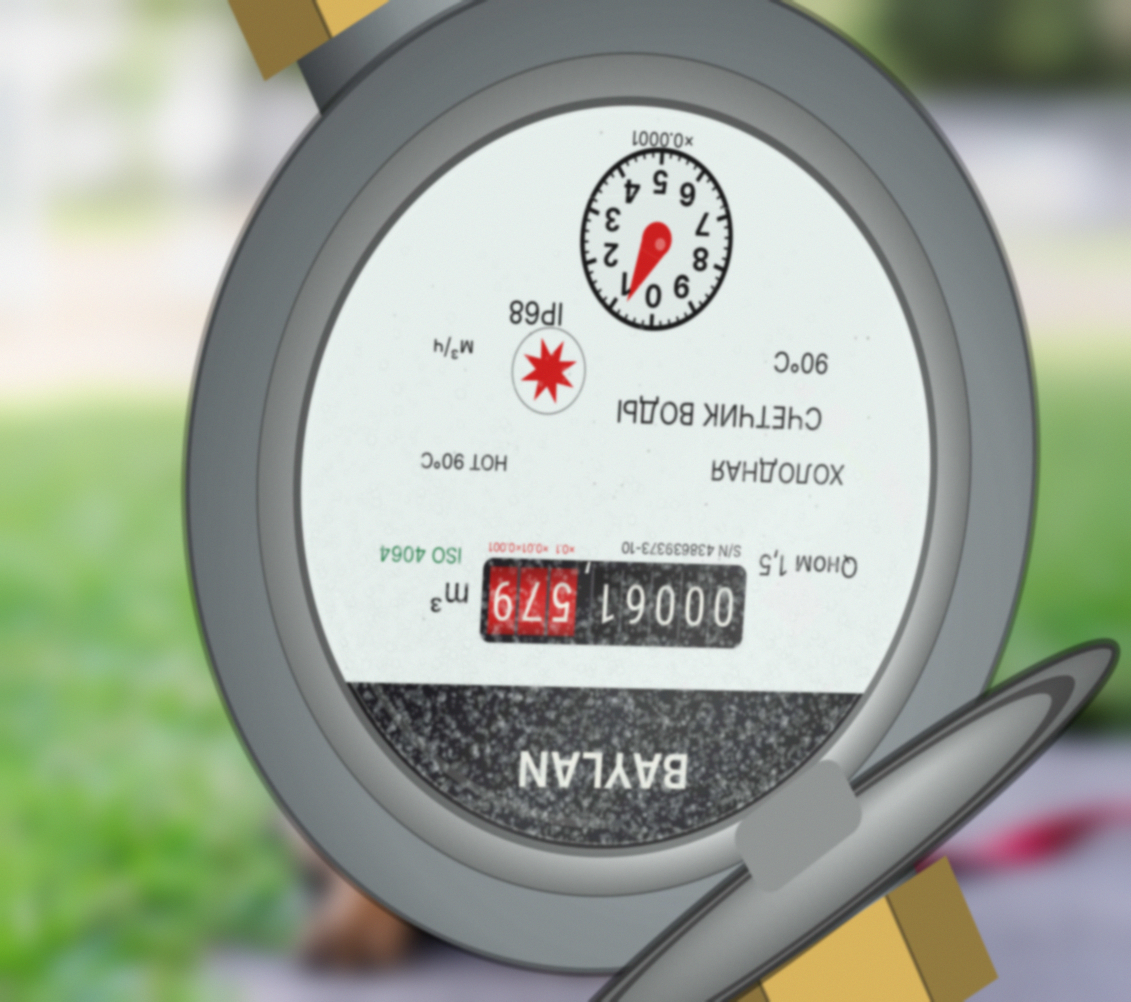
61.5790 m³
